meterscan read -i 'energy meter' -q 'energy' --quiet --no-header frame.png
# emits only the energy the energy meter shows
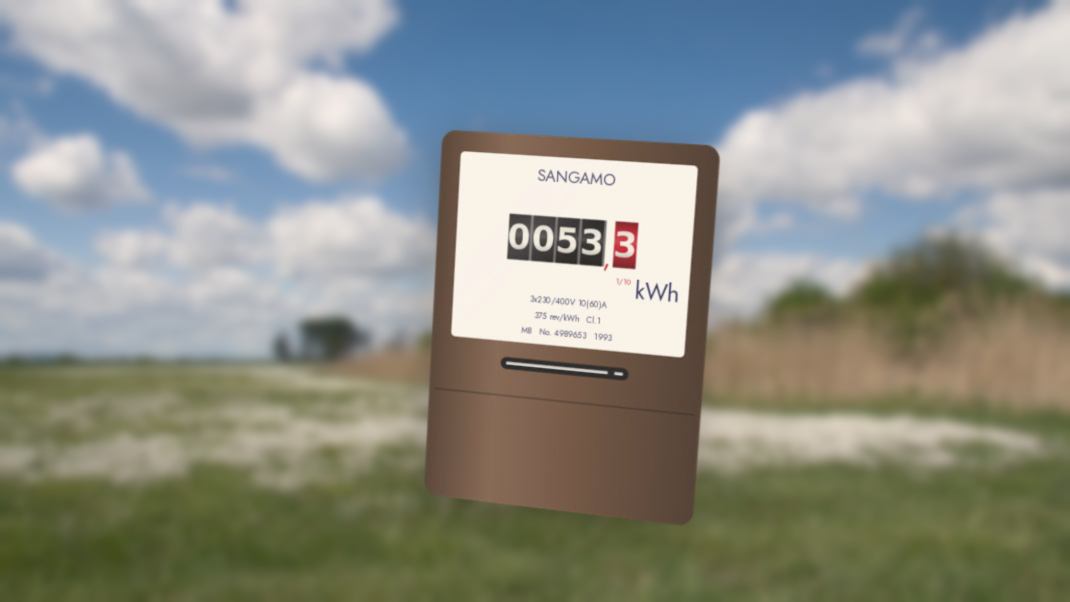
53.3 kWh
